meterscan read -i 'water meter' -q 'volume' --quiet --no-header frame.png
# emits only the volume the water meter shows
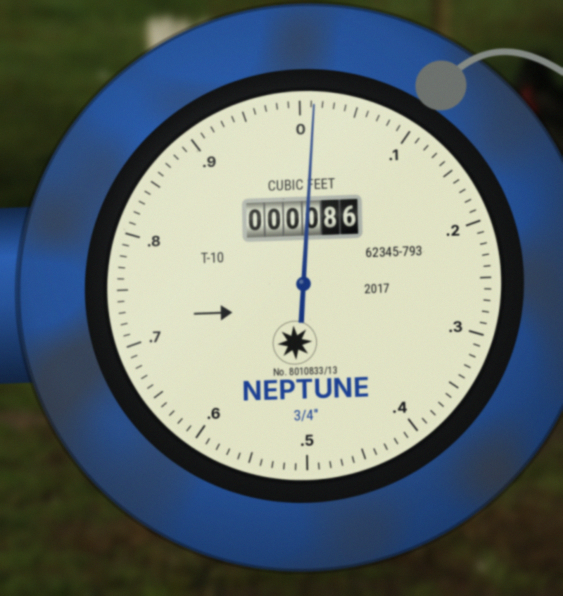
86.01 ft³
